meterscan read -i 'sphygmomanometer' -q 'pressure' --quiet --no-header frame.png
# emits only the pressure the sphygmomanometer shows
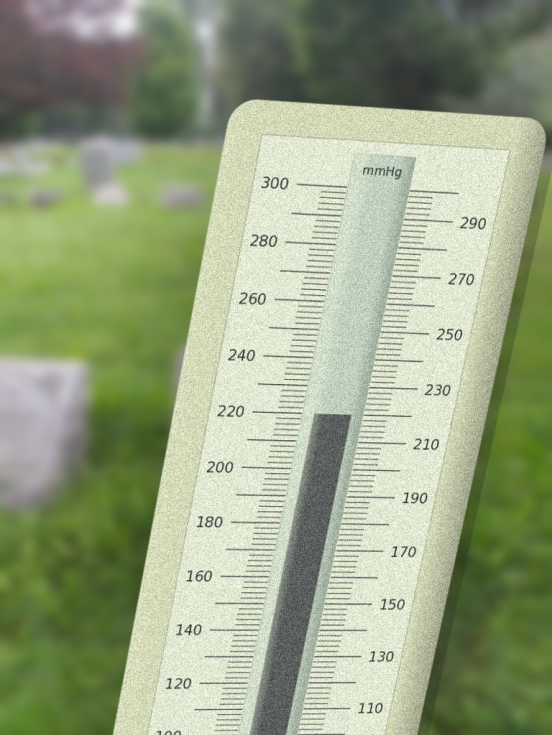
220 mmHg
